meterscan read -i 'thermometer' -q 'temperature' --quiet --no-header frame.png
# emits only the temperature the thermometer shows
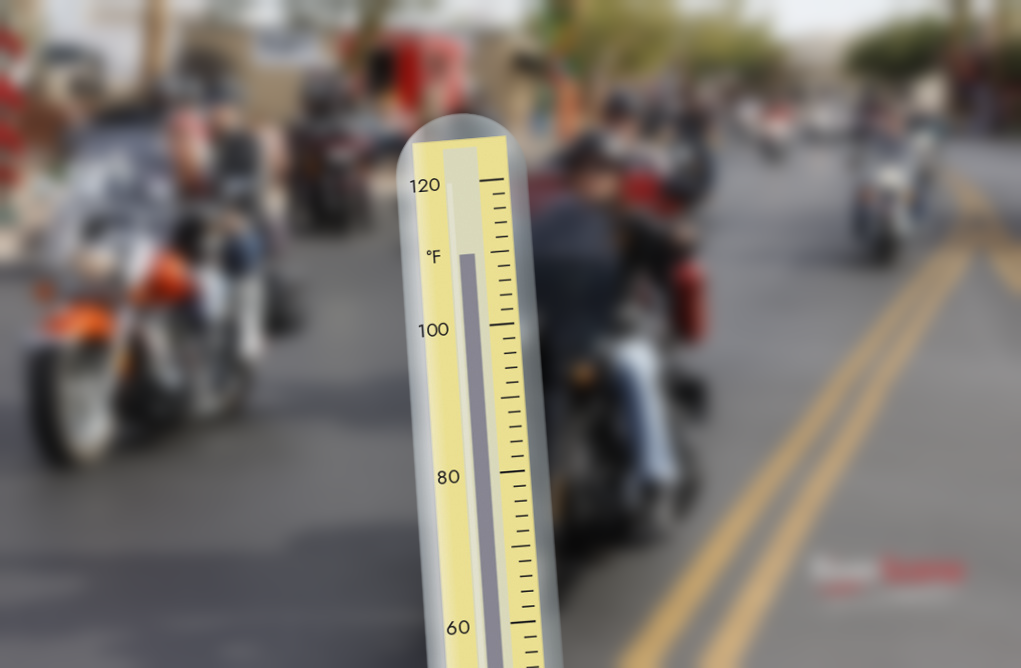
110 °F
